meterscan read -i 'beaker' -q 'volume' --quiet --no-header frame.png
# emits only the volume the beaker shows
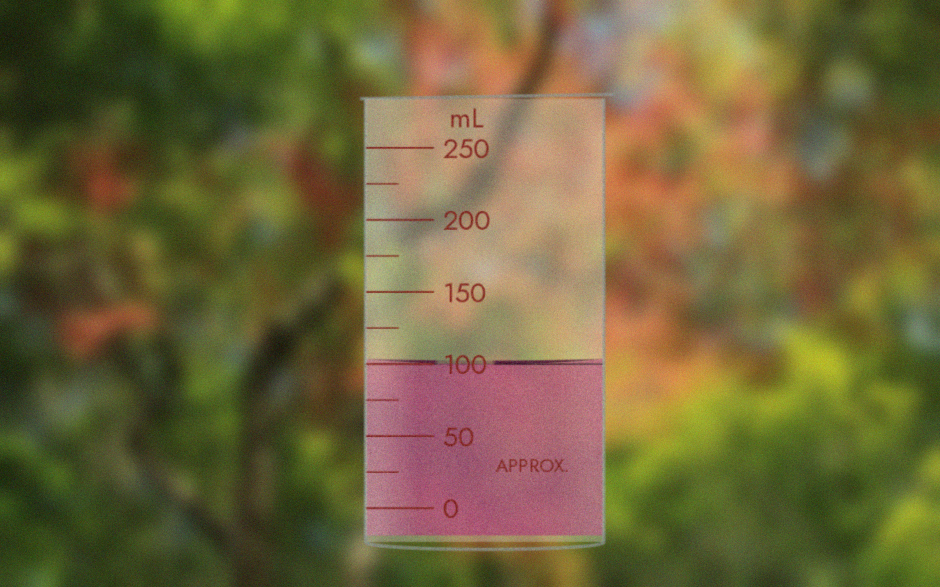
100 mL
